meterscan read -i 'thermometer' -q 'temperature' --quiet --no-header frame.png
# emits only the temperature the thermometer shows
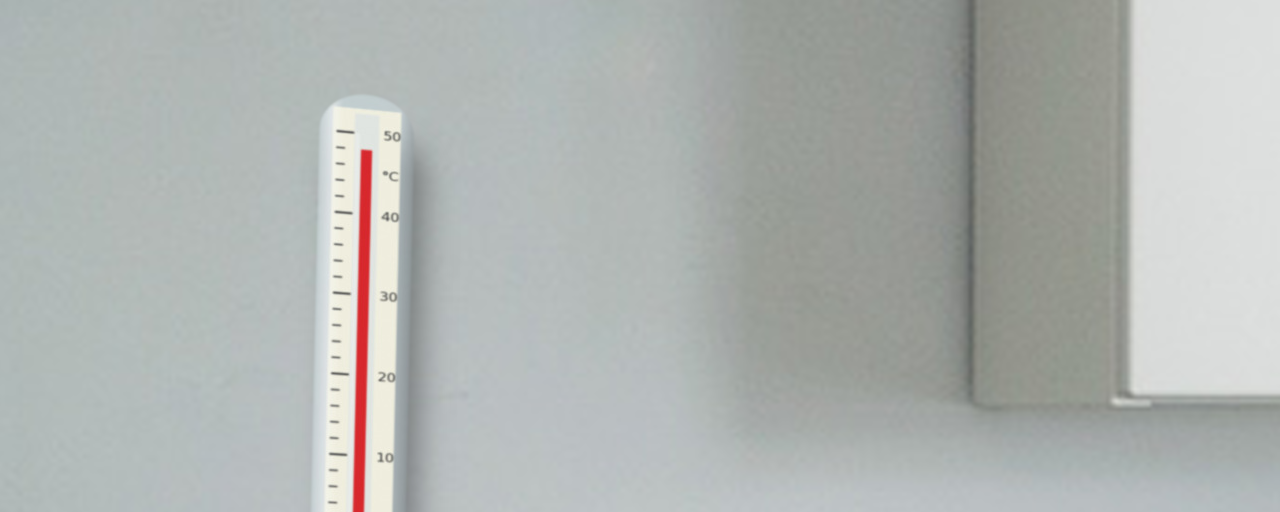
48 °C
